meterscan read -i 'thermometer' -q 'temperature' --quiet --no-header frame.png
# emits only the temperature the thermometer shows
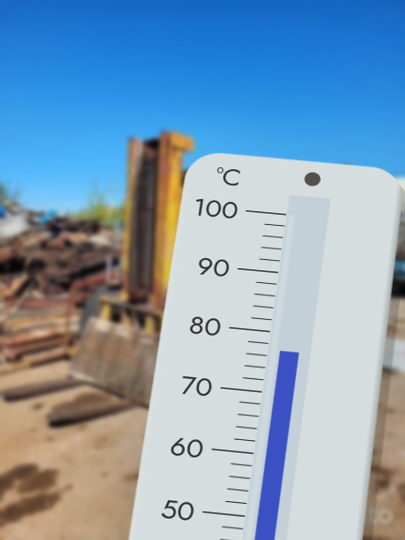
77 °C
